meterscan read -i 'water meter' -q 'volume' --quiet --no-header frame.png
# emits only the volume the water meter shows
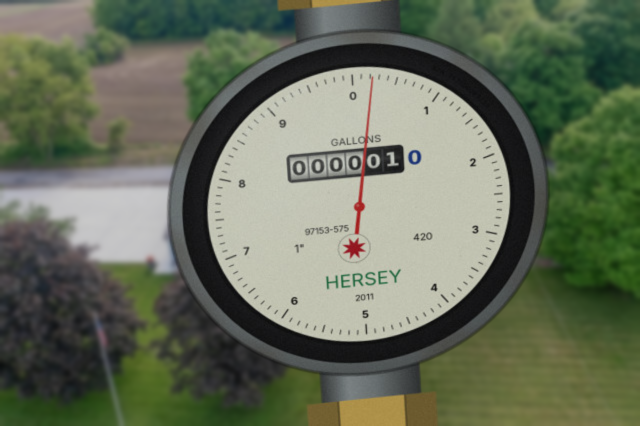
10.2 gal
